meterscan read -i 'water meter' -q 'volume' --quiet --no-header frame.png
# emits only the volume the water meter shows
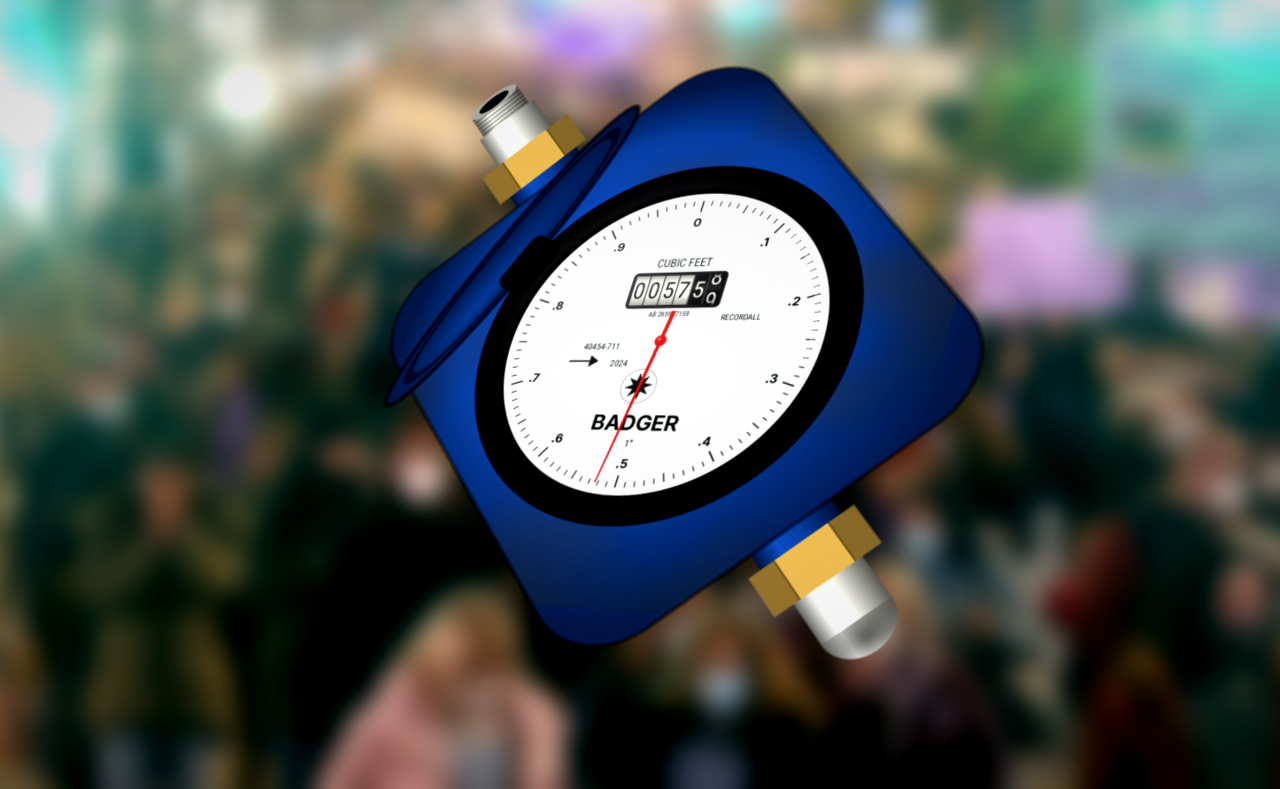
5758.52 ft³
